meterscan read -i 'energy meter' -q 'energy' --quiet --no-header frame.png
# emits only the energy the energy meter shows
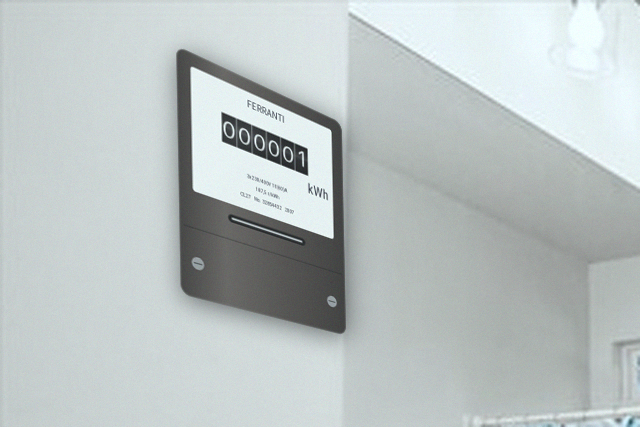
1 kWh
